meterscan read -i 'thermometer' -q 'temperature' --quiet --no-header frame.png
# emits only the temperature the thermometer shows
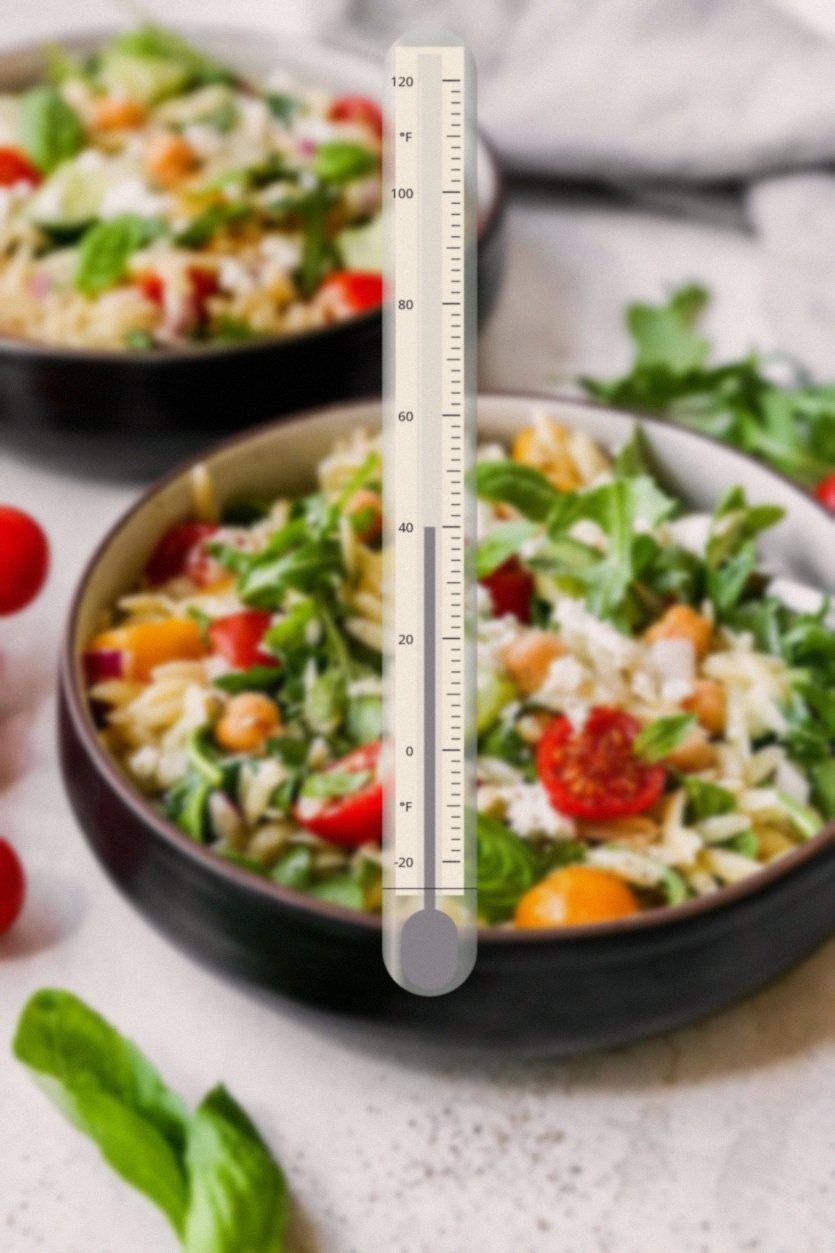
40 °F
